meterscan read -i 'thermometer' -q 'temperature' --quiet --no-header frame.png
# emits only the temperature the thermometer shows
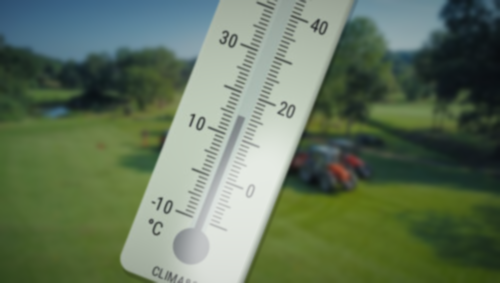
15 °C
